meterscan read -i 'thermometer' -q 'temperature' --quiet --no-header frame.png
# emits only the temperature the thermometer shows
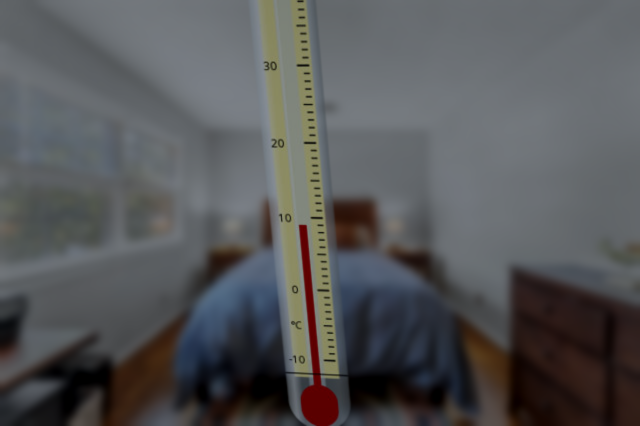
9 °C
